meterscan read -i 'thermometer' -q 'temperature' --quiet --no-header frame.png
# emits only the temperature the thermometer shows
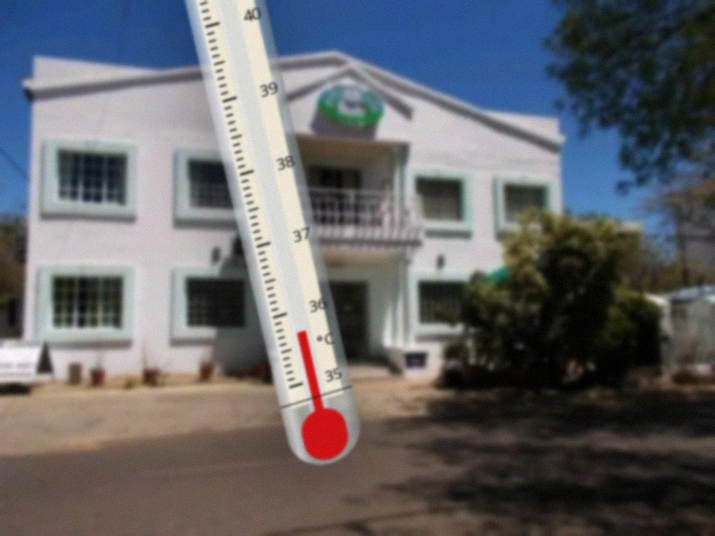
35.7 °C
